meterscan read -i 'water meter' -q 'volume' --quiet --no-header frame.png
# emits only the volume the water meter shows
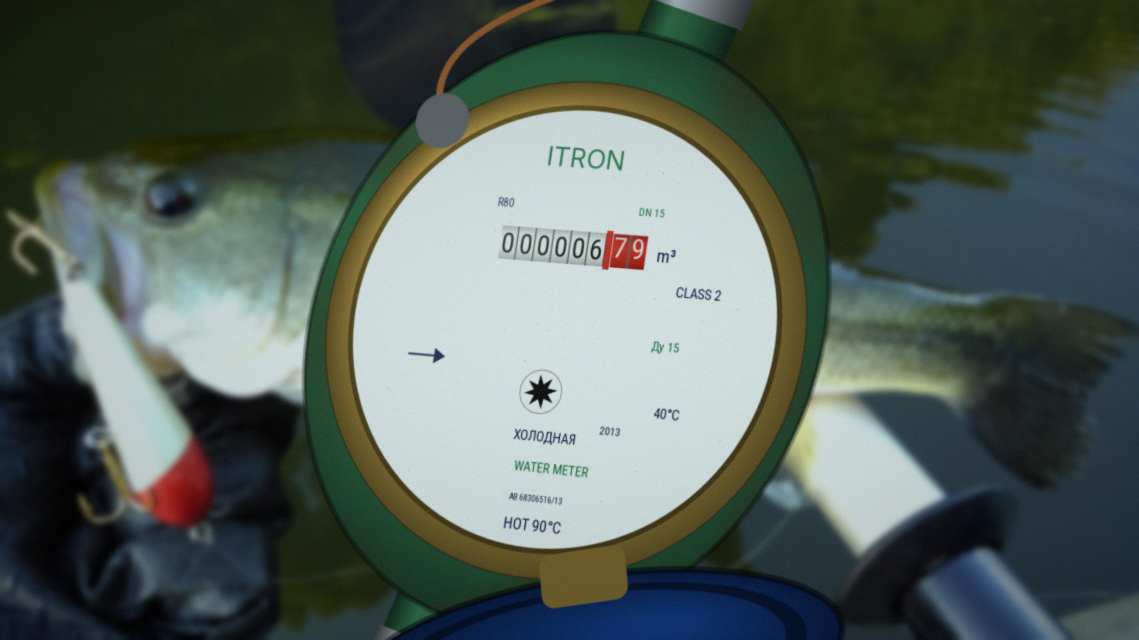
6.79 m³
